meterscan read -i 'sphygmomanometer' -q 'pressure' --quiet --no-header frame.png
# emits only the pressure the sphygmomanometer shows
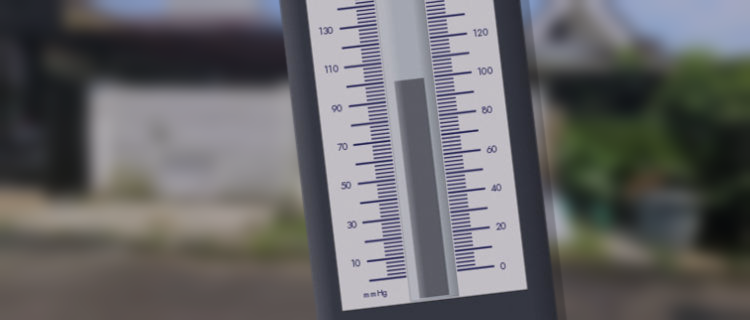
100 mmHg
